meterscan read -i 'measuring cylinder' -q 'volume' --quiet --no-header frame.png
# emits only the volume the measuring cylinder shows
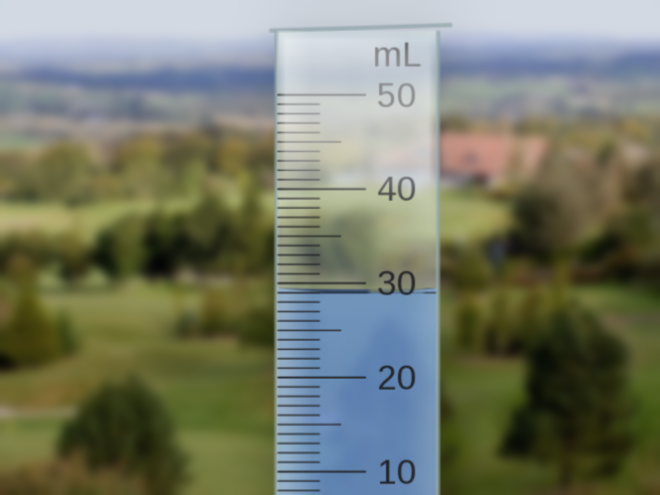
29 mL
